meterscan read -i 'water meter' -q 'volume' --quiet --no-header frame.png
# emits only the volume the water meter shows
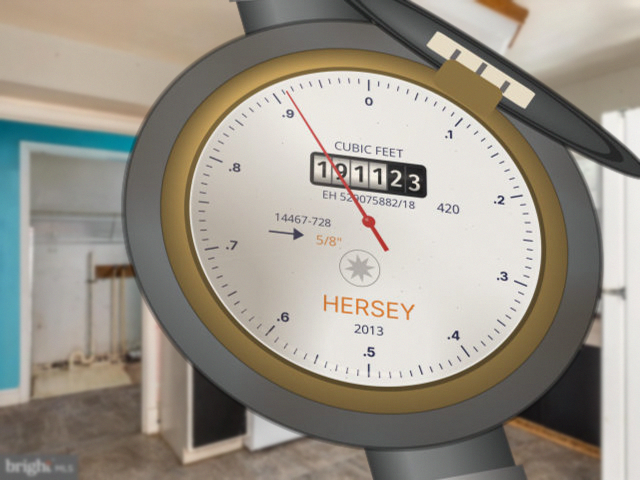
191122.91 ft³
